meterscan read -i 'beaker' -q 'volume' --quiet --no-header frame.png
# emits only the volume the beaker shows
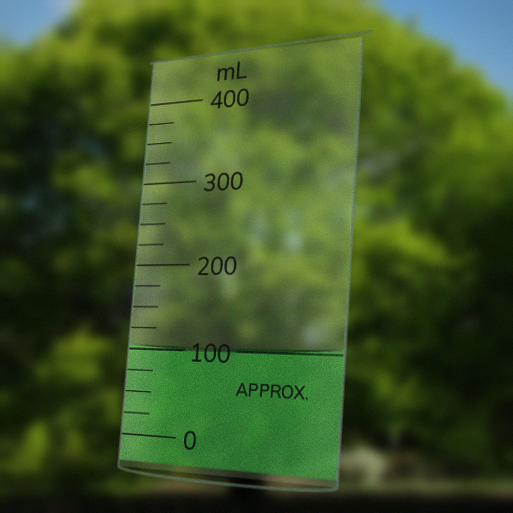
100 mL
